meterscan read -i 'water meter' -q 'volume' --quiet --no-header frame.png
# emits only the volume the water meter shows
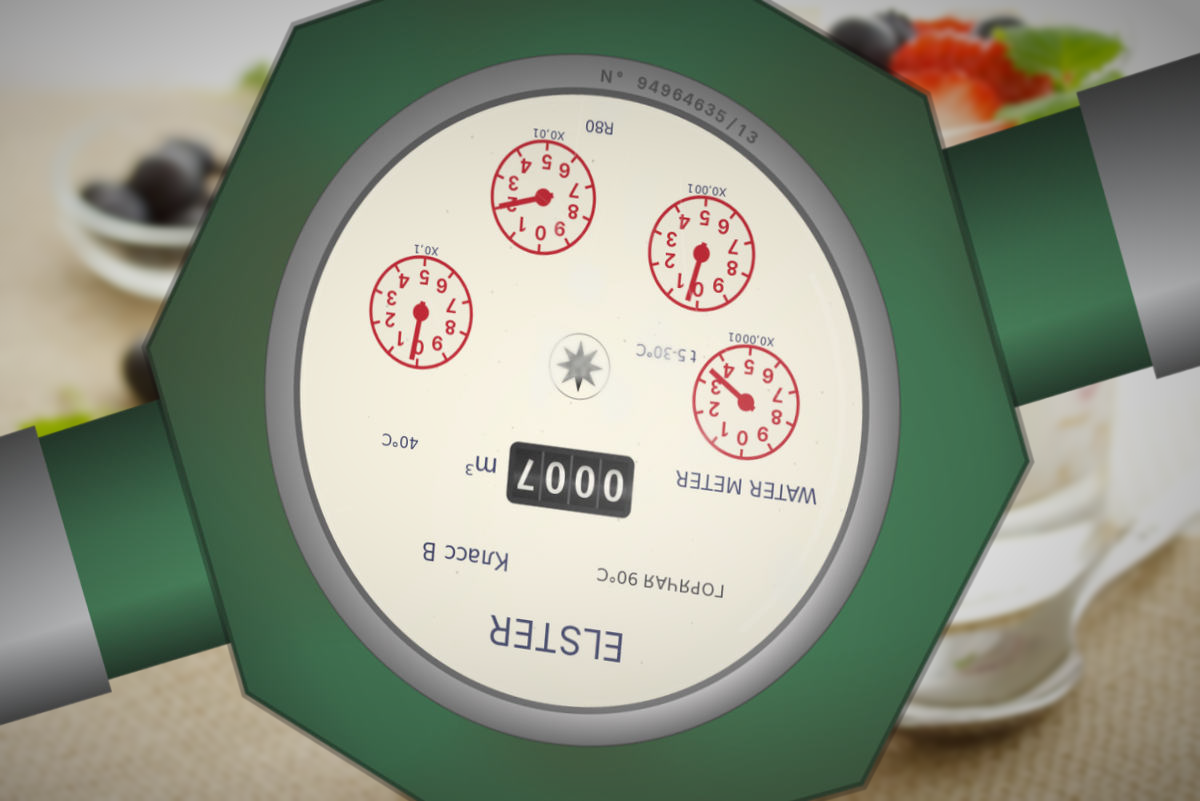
7.0203 m³
